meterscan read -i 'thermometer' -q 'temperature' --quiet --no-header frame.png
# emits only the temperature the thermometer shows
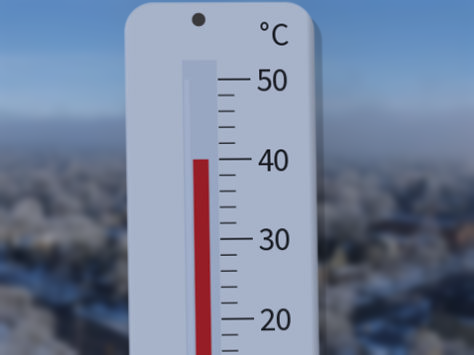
40 °C
